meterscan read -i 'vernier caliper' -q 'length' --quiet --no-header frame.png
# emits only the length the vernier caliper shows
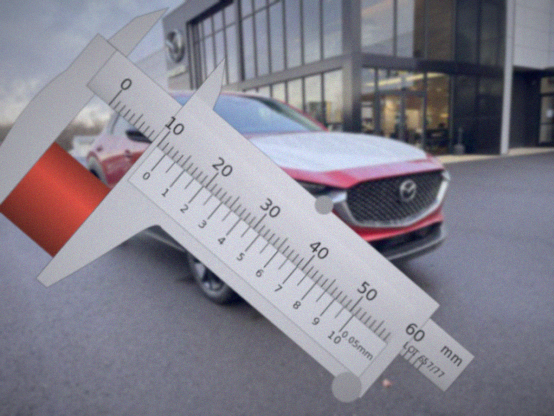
11.8 mm
